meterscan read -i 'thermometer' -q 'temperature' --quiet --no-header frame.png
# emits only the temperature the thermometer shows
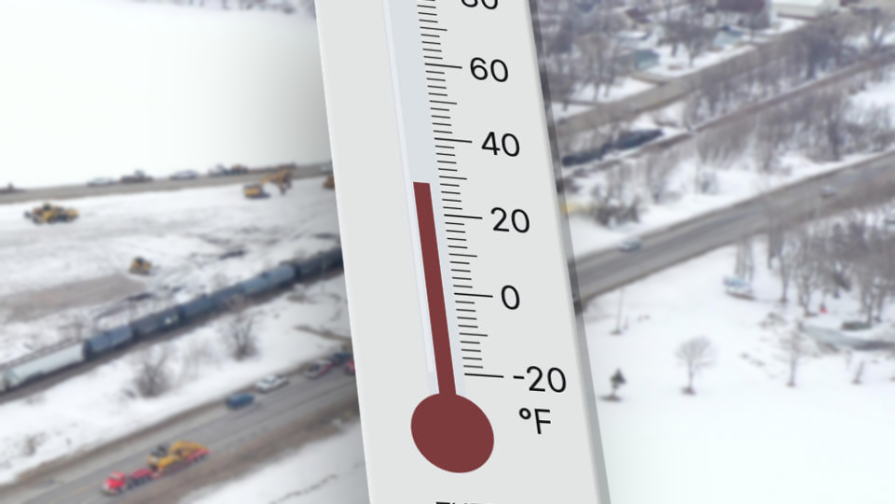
28 °F
